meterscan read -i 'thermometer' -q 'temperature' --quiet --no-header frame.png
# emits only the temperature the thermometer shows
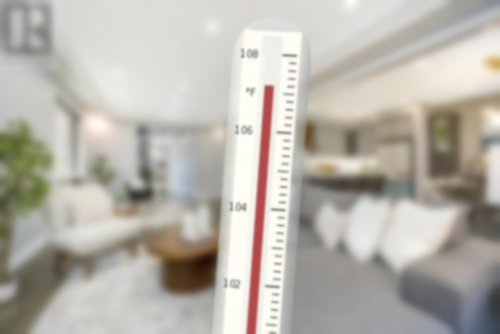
107.2 °F
